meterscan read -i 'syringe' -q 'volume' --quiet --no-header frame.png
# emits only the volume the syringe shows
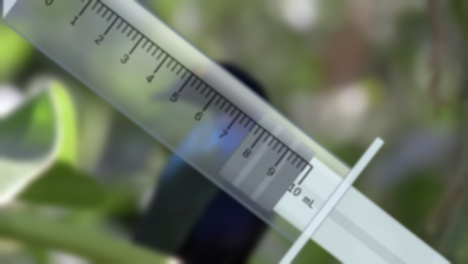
7.6 mL
